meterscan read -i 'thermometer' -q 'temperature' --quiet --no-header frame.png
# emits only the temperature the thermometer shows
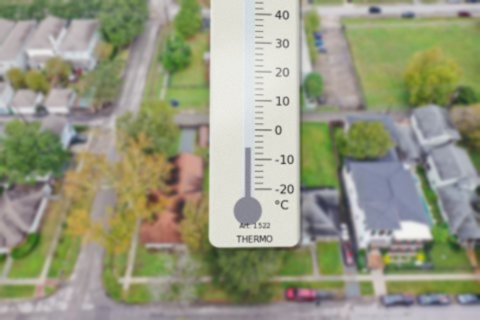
-6 °C
